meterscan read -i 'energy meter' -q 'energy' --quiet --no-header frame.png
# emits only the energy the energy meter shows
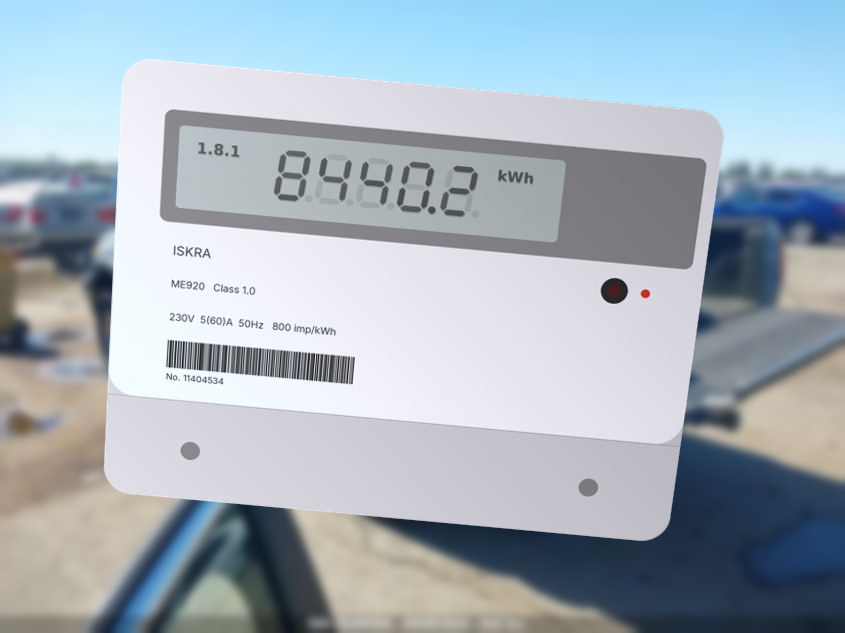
8440.2 kWh
